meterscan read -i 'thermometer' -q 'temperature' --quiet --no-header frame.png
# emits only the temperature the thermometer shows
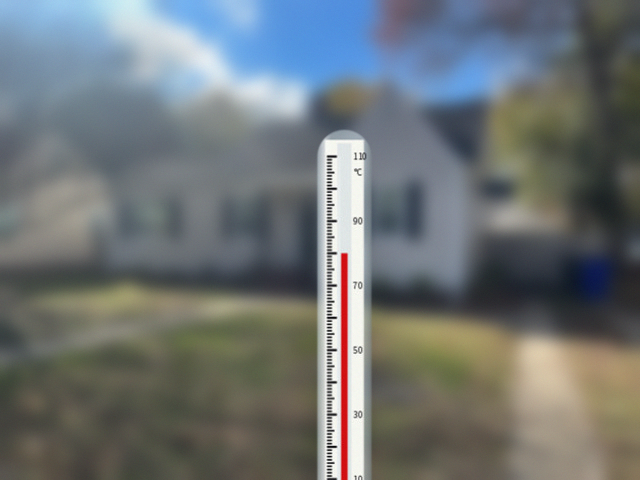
80 °C
